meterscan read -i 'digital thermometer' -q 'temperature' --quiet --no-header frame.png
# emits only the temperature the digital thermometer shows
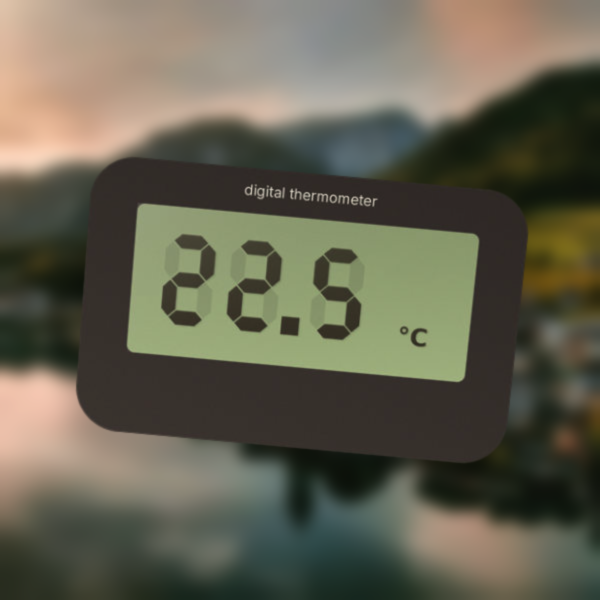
22.5 °C
